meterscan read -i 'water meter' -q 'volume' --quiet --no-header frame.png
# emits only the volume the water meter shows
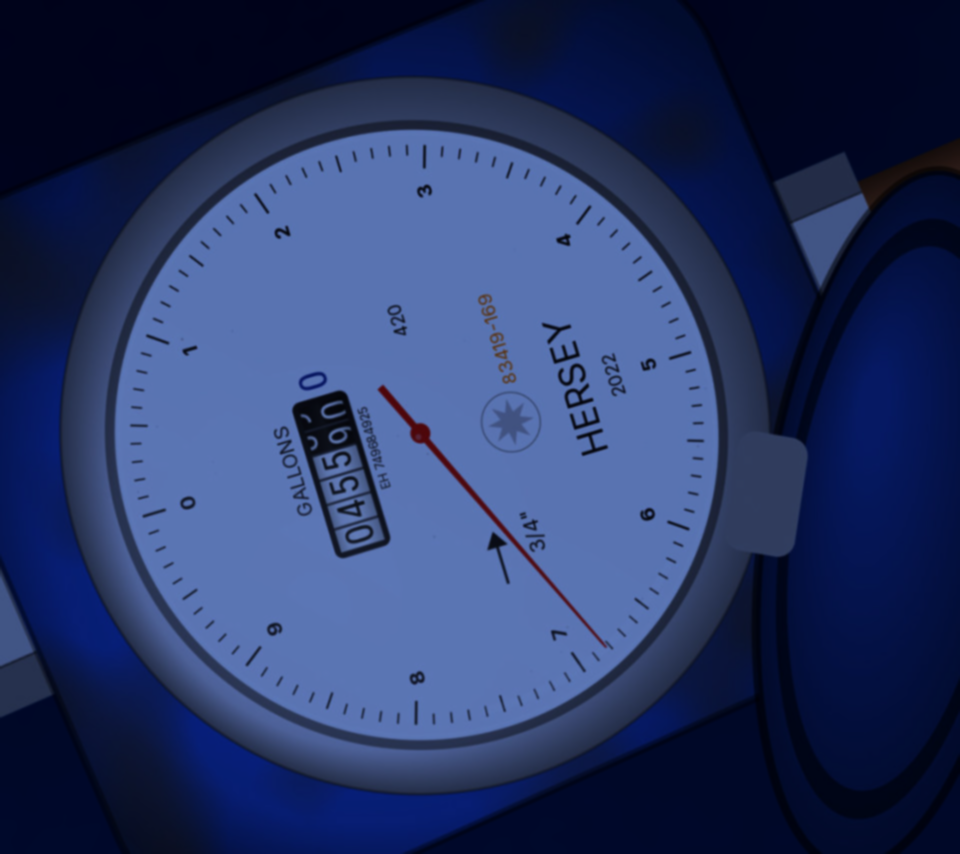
455896.8 gal
